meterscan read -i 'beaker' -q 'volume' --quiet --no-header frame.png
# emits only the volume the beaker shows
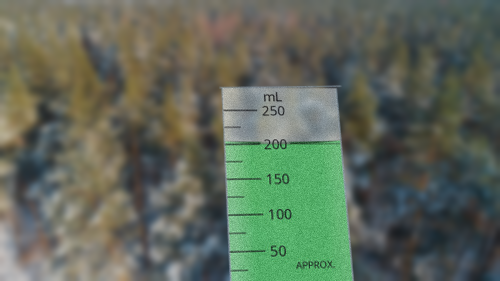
200 mL
